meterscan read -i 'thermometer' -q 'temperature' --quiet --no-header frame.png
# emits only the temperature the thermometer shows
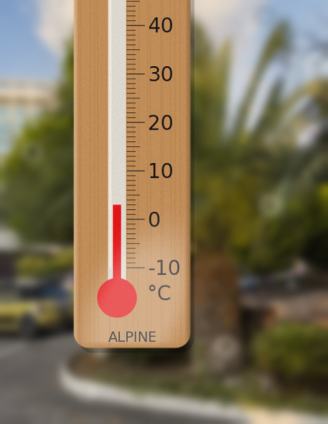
3 °C
